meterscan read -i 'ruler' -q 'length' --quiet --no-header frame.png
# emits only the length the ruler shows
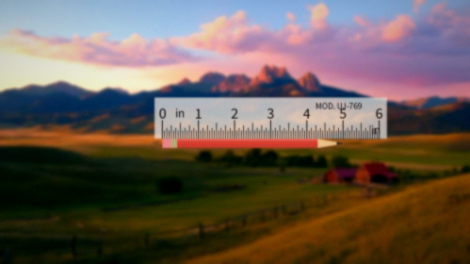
5 in
